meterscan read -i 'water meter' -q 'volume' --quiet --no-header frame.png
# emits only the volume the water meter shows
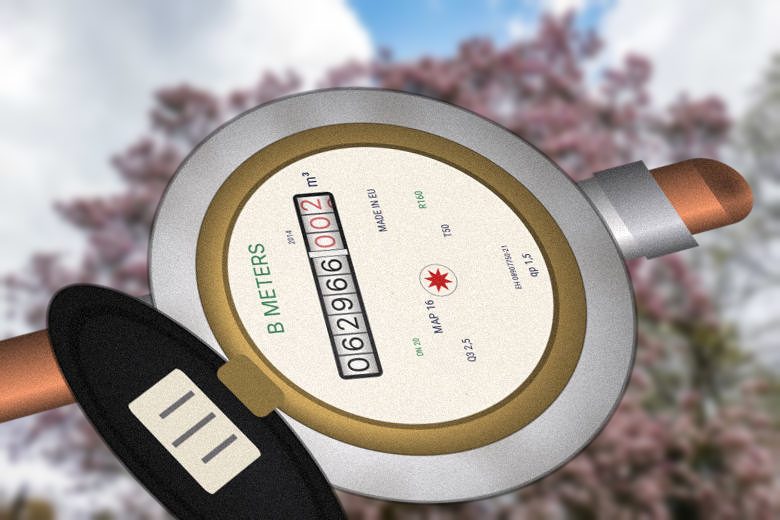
62966.002 m³
